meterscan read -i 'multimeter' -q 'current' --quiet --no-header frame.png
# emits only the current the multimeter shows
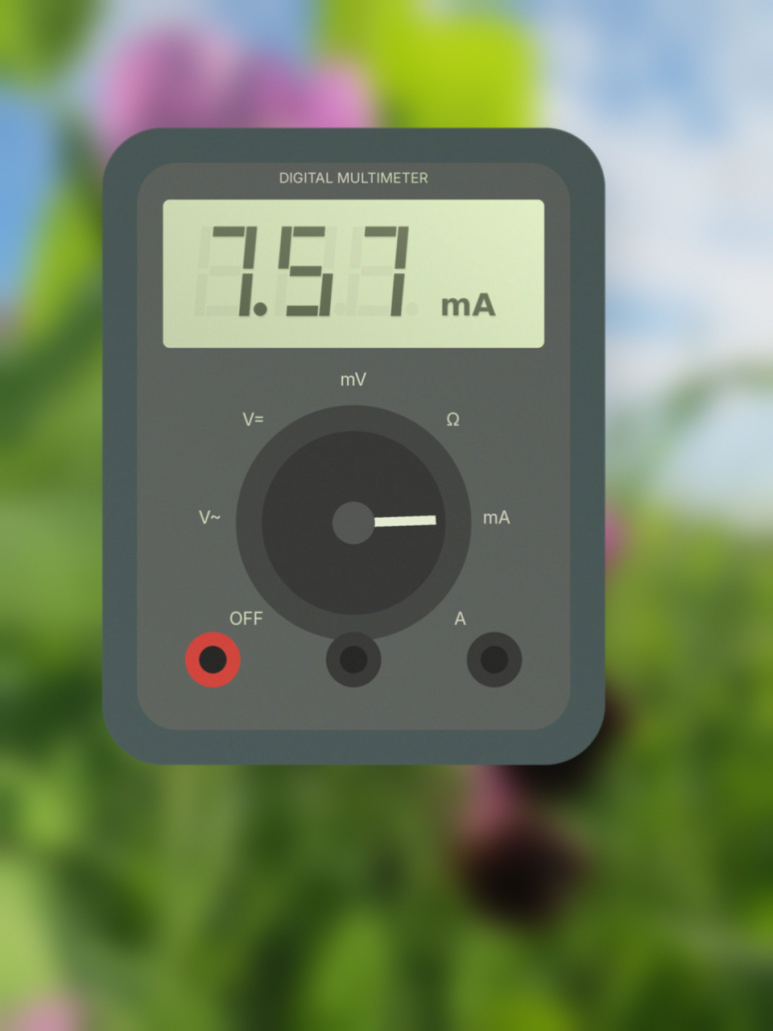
7.57 mA
